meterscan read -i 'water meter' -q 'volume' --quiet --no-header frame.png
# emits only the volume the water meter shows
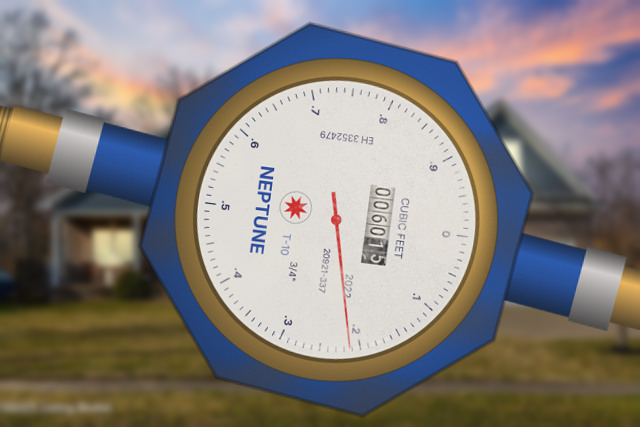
6015.21 ft³
